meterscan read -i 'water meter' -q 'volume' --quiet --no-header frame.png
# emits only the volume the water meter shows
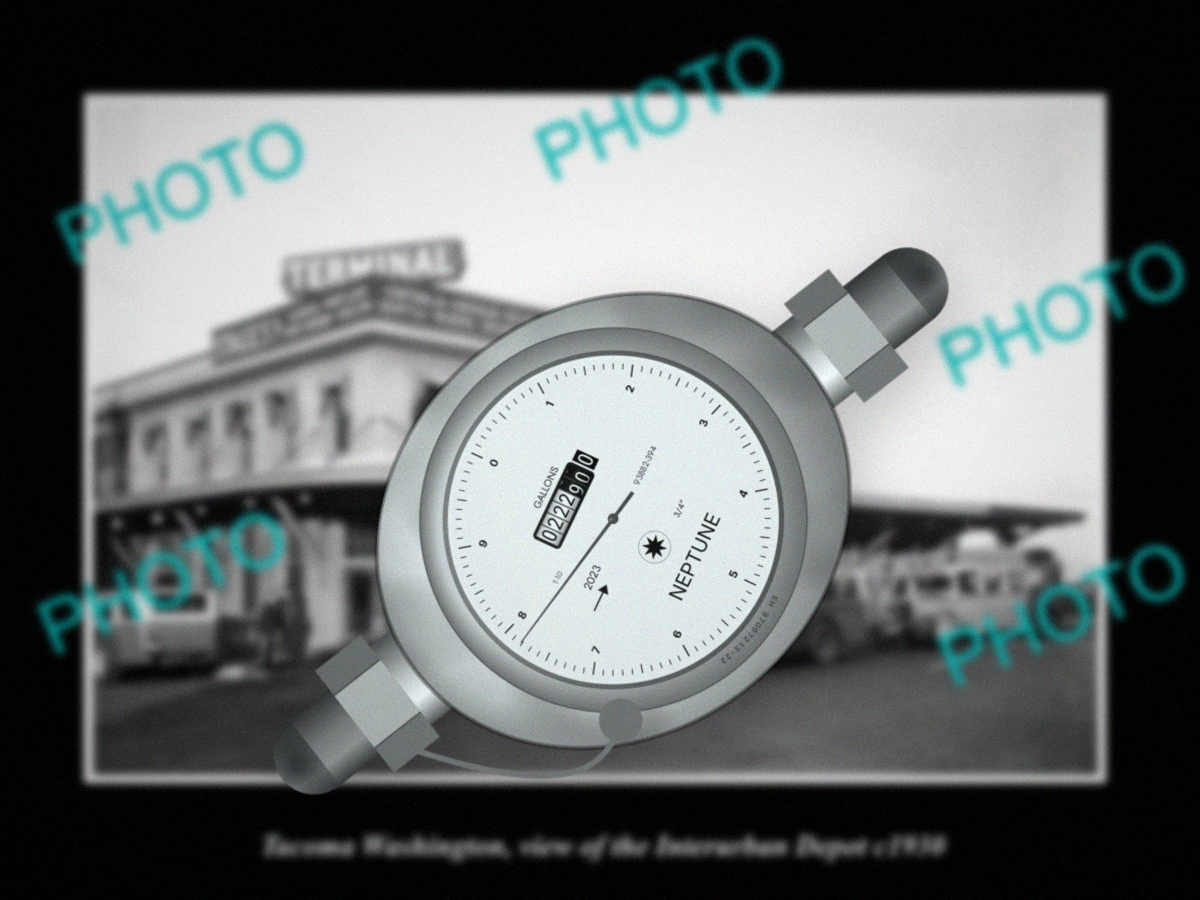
222897.8 gal
